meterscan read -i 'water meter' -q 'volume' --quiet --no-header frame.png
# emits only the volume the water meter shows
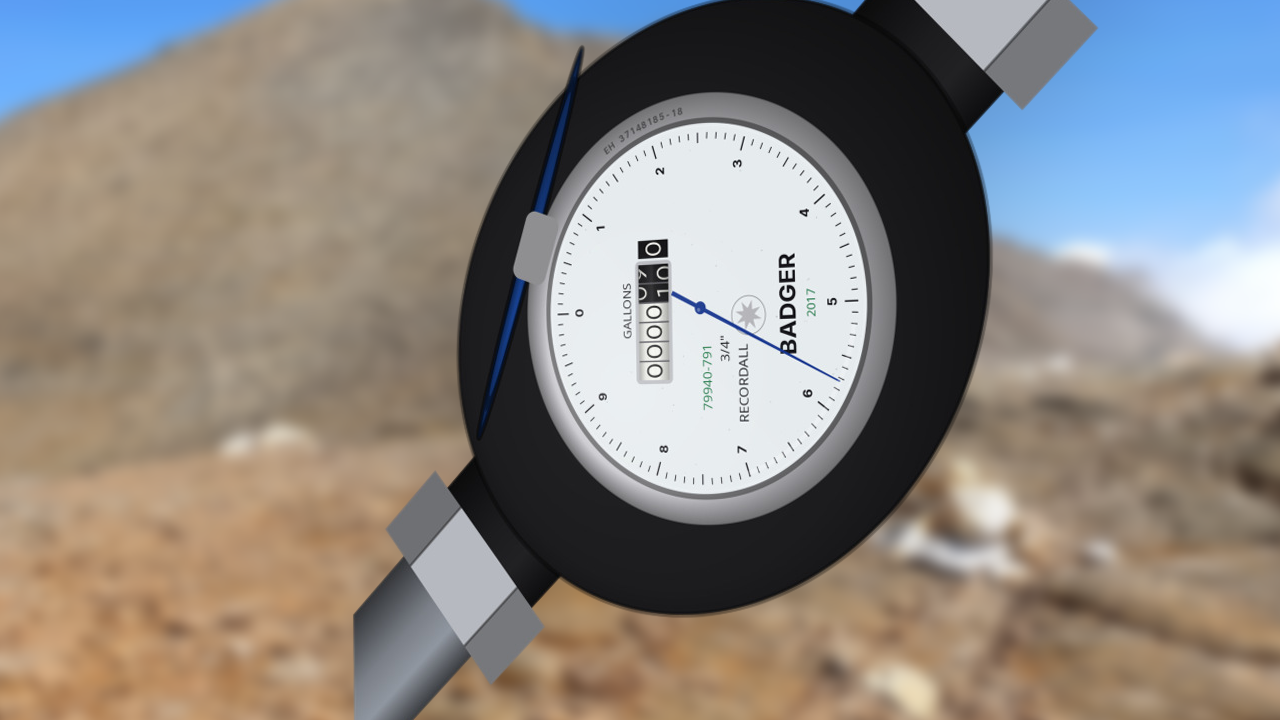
95.7 gal
